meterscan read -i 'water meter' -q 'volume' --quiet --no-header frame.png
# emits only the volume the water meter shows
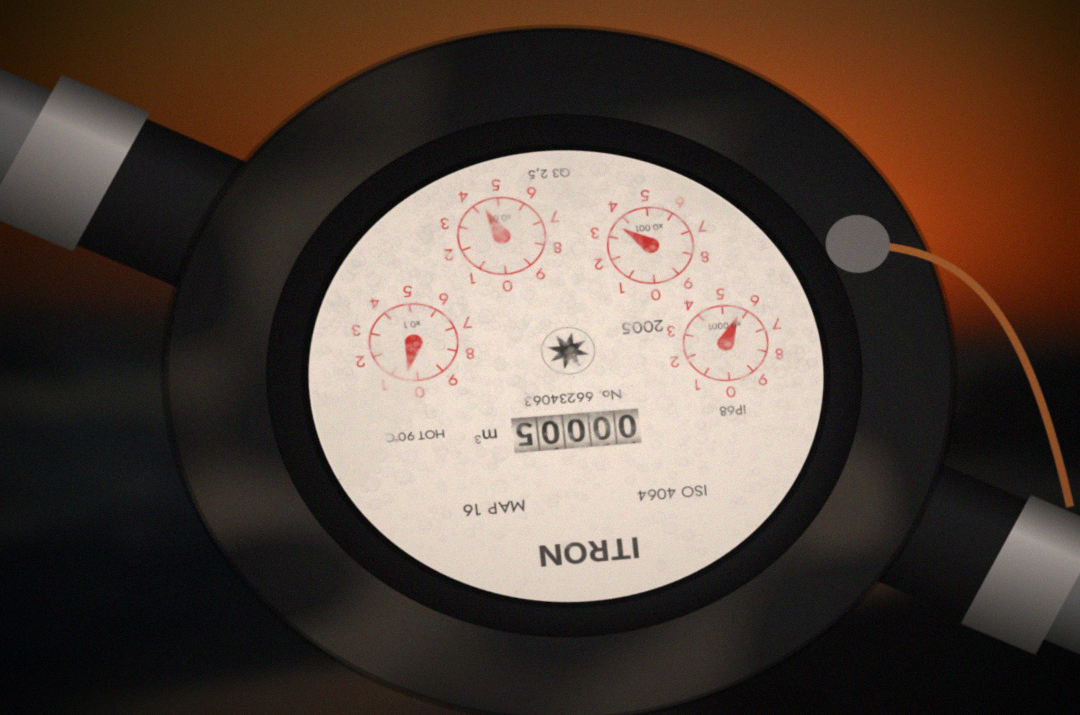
5.0435 m³
